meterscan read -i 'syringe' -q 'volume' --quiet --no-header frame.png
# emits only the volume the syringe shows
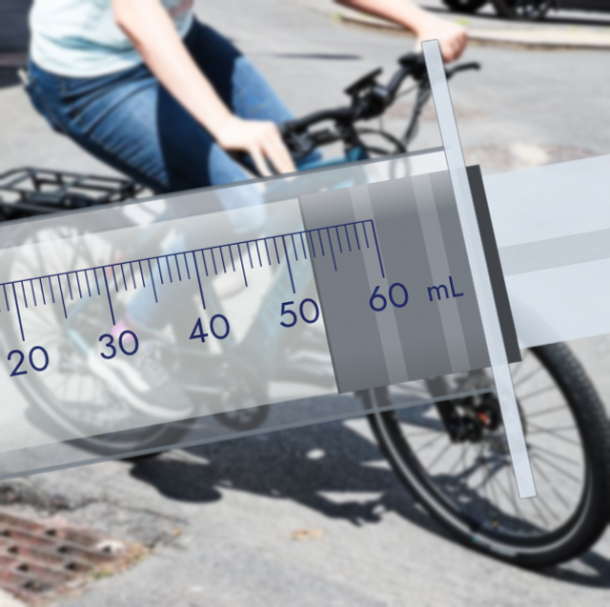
52.5 mL
